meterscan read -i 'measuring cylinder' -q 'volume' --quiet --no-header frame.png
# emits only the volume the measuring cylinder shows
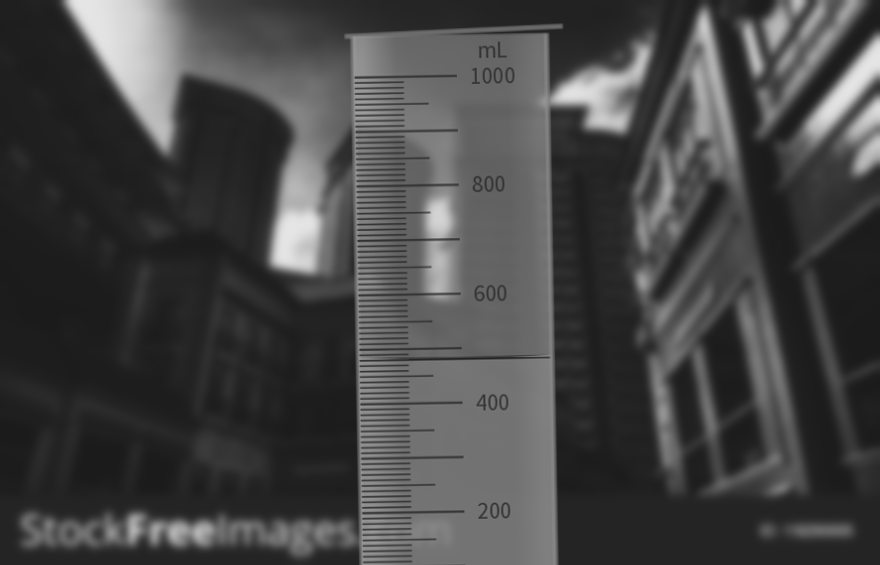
480 mL
